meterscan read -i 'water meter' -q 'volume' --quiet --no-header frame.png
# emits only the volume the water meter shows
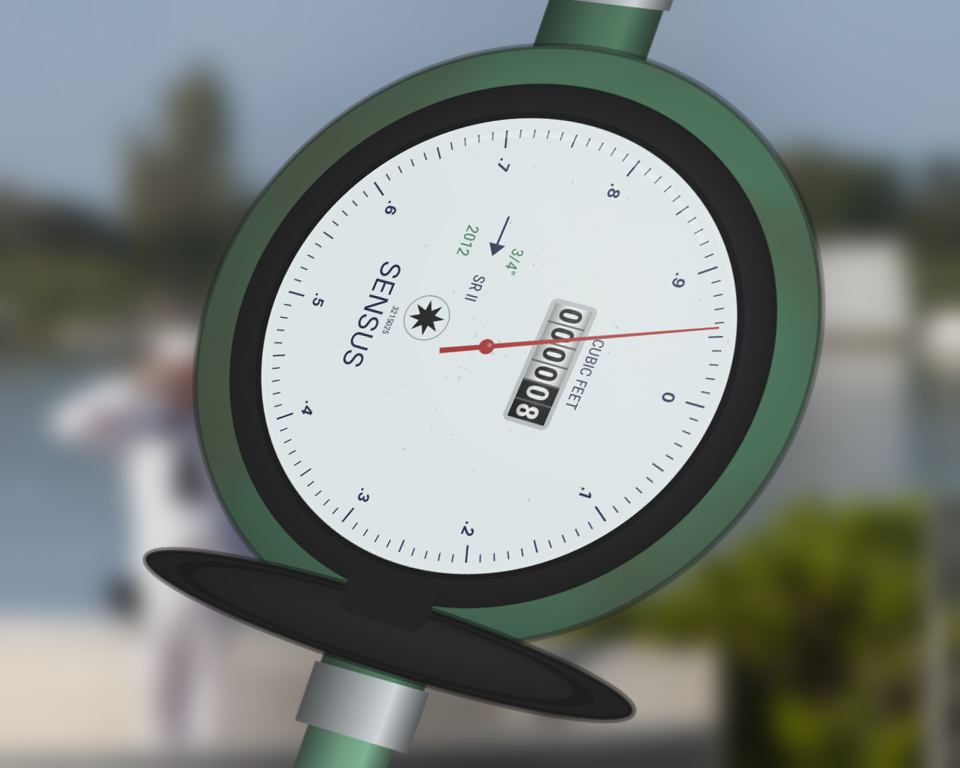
7.94 ft³
